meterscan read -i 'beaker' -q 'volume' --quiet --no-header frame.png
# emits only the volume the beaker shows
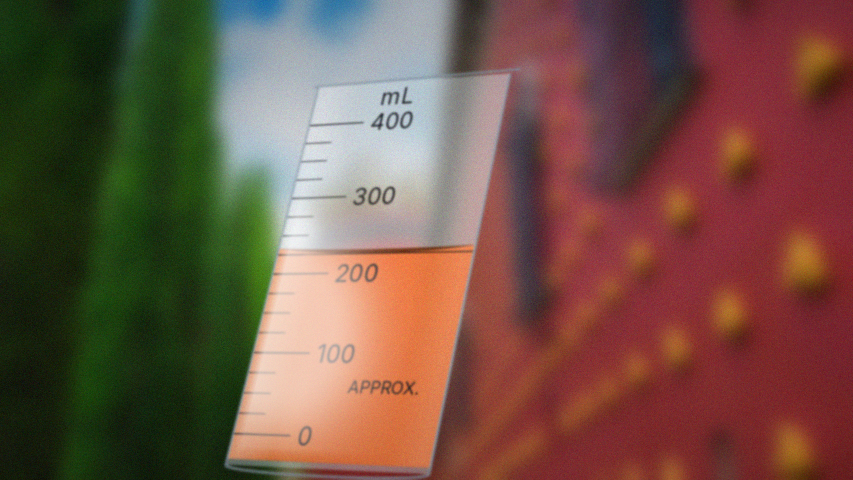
225 mL
